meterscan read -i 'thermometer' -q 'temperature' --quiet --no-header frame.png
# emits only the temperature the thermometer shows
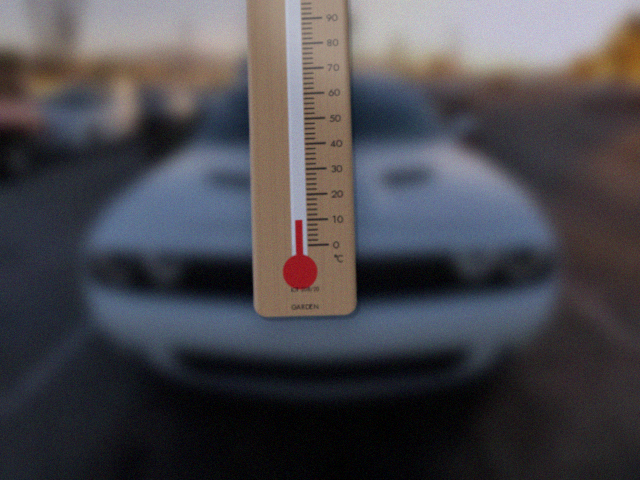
10 °C
